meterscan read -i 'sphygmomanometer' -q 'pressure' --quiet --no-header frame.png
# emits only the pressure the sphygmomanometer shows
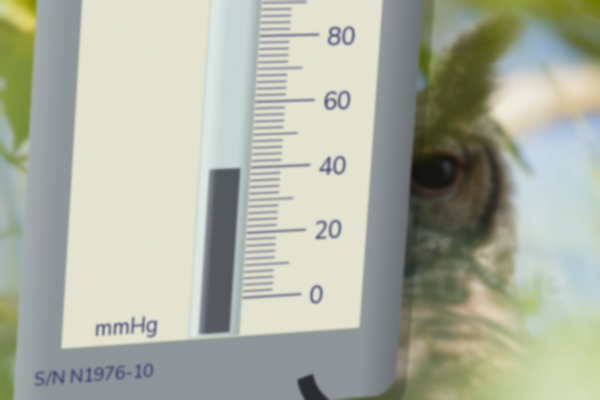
40 mmHg
